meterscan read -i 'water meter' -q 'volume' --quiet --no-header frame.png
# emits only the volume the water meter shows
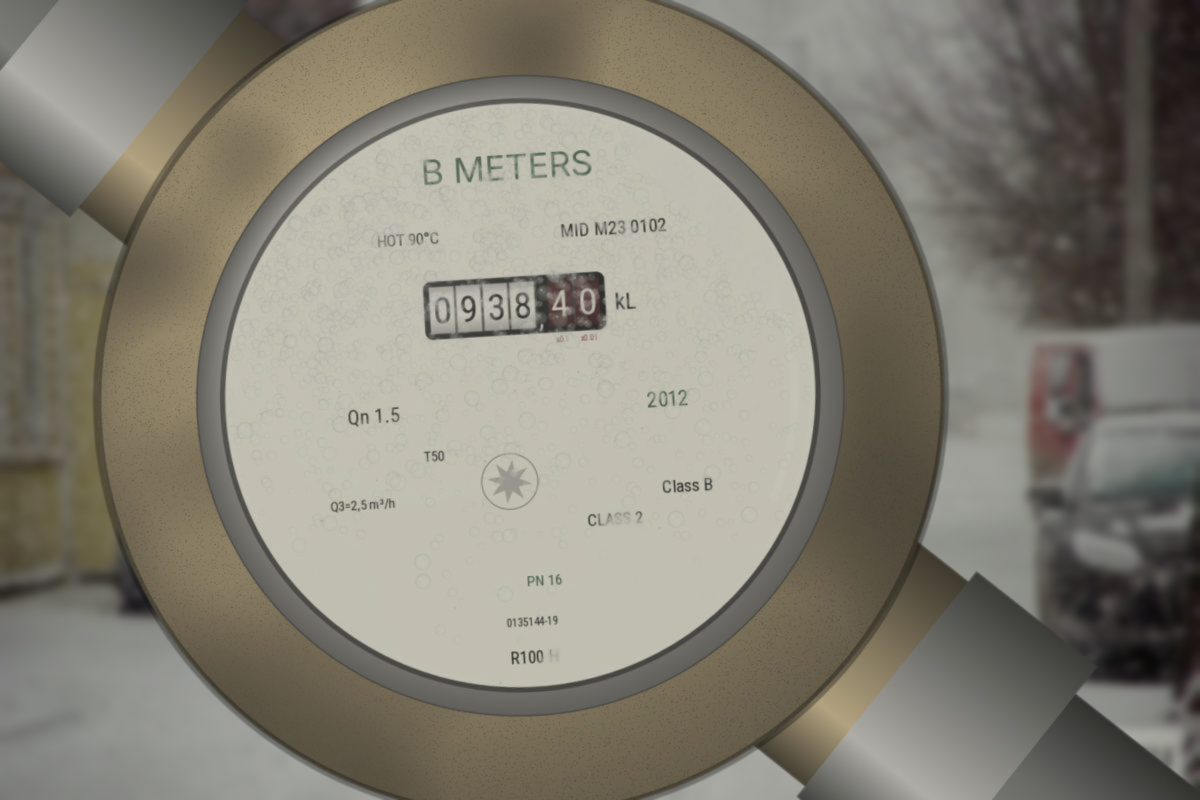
938.40 kL
